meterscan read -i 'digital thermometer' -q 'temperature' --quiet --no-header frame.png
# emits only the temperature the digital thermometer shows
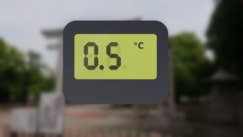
0.5 °C
